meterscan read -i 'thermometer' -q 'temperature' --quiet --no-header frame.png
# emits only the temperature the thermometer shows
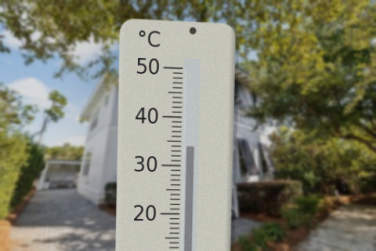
34 °C
